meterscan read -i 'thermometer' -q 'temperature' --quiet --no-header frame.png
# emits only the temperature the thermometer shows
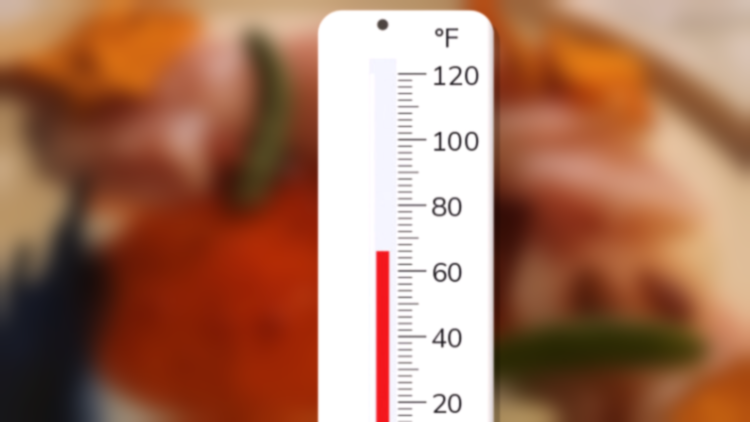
66 °F
